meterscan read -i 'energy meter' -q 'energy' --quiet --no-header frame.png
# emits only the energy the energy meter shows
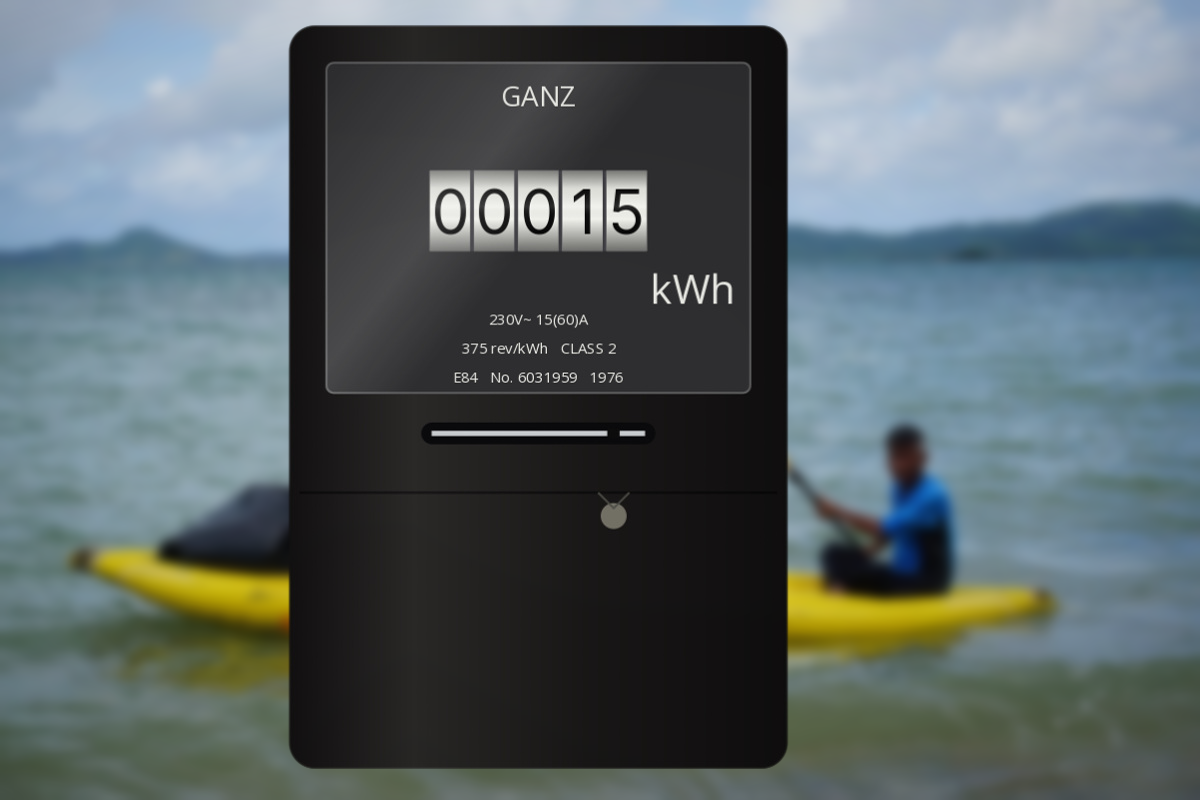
15 kWh
